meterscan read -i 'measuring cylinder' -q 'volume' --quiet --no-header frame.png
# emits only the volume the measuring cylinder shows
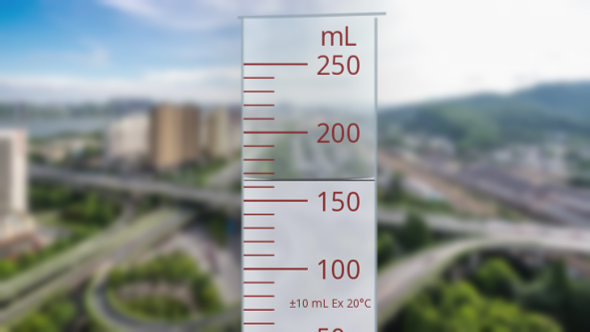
165 mL
